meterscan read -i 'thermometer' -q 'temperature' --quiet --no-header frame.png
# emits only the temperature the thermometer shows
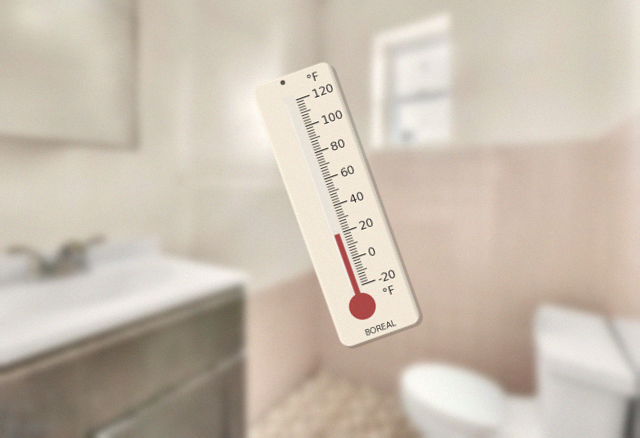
20 °F
